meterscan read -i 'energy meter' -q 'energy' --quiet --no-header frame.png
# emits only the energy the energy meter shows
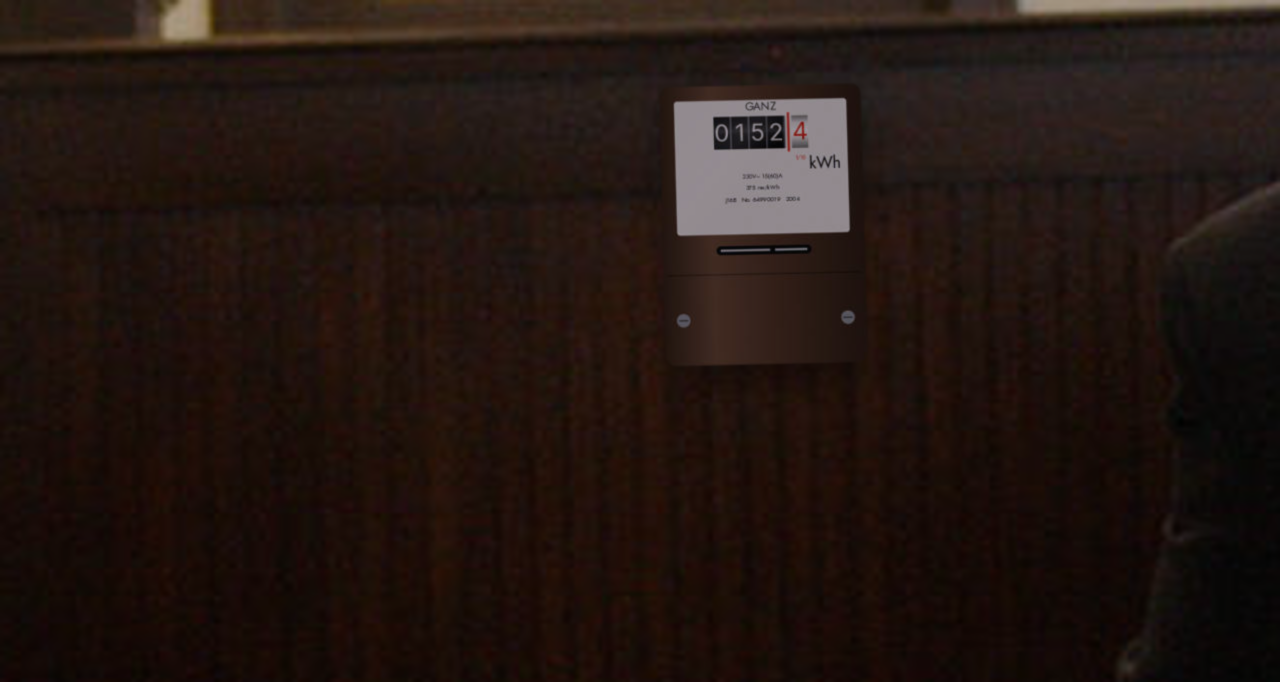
152.4 kWh
